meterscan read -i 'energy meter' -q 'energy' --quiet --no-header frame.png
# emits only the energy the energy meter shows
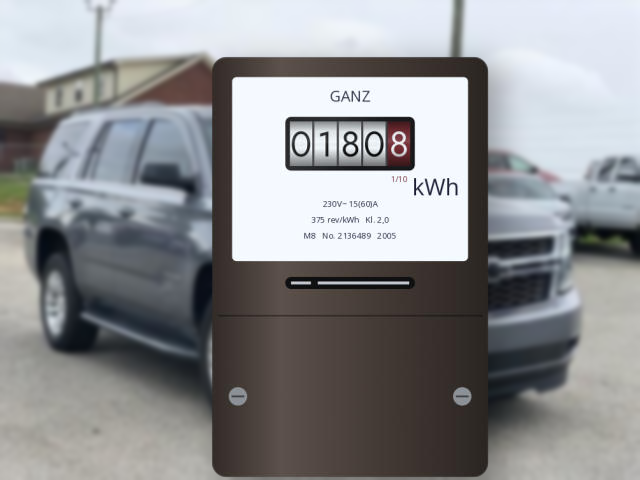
180.8 kWh
